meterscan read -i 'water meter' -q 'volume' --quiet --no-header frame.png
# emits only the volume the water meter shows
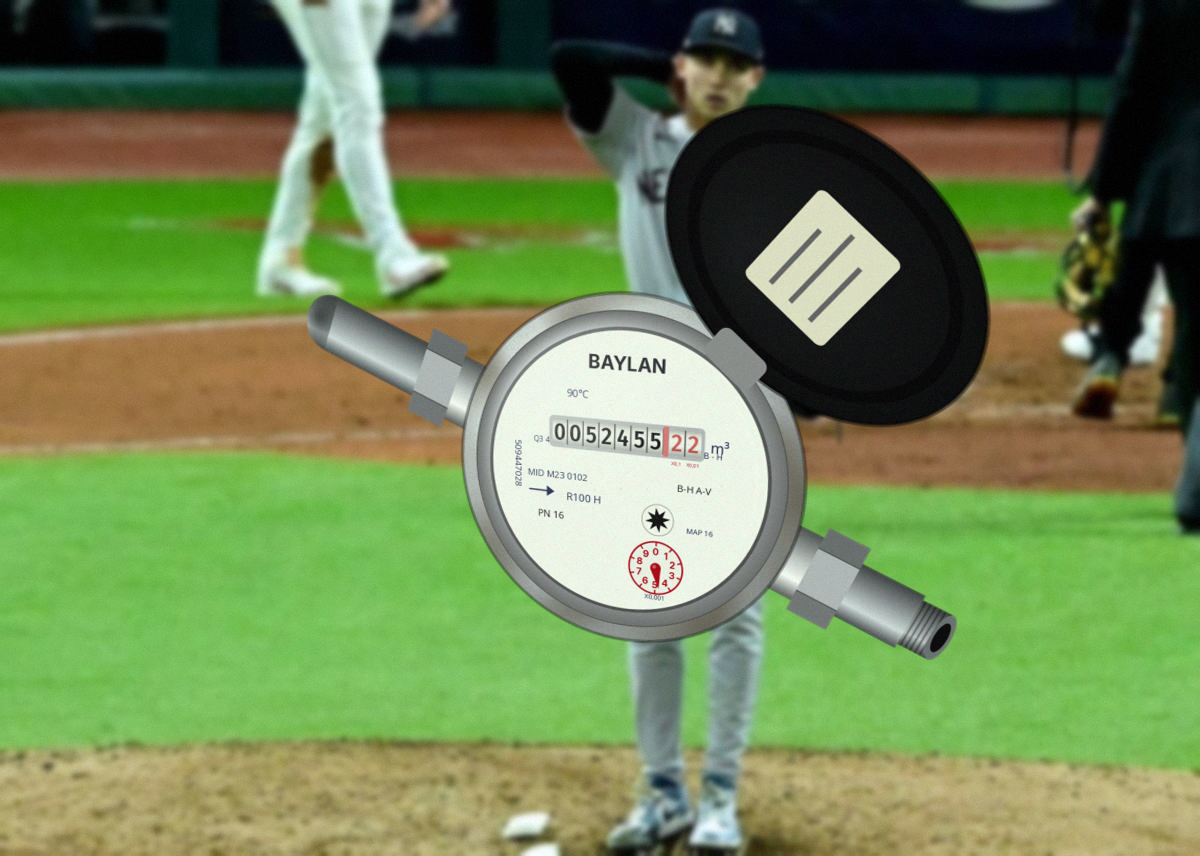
52455.224 m³
